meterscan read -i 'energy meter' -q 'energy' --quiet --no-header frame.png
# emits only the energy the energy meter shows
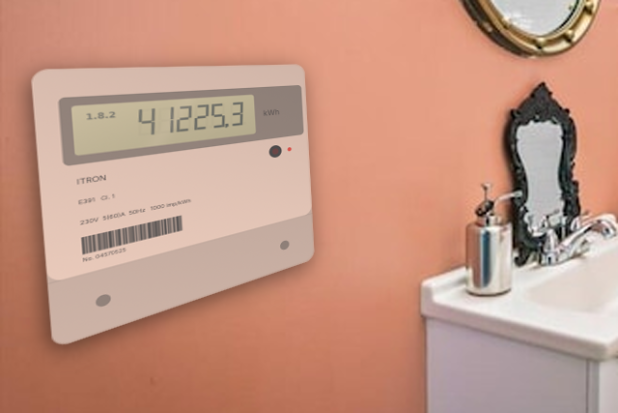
41225.3 kWh
